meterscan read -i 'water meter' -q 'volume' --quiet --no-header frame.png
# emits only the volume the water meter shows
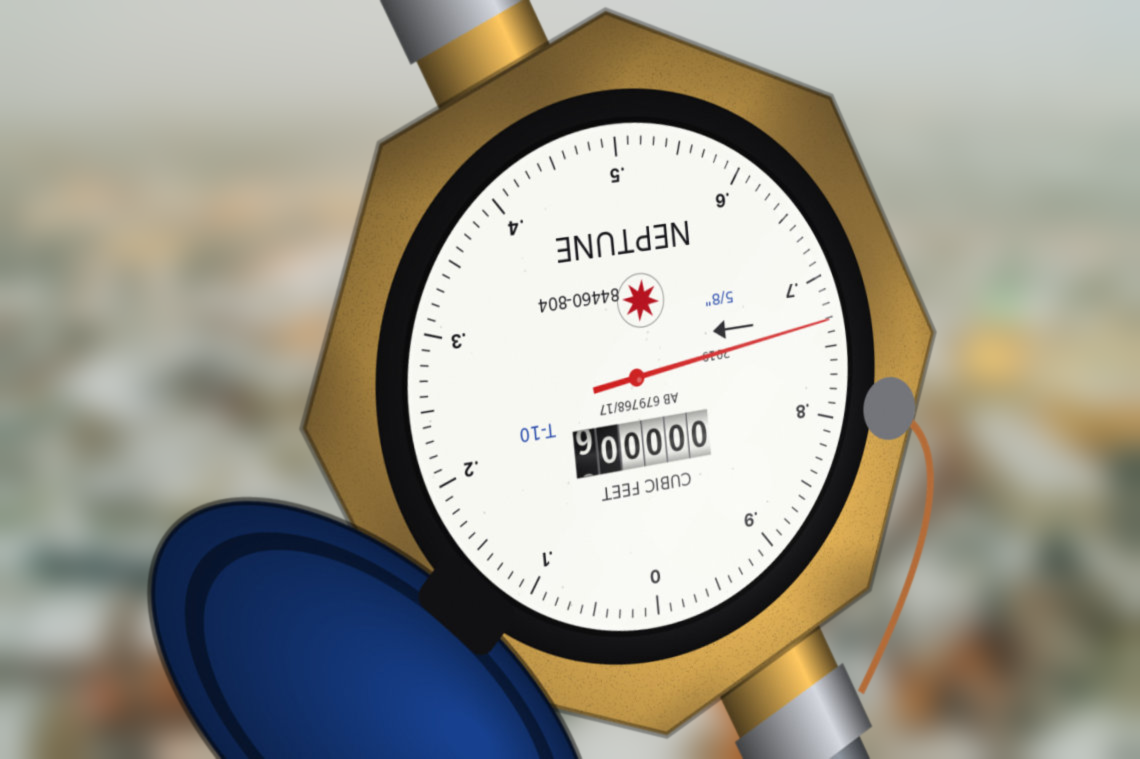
5.73 ft³
